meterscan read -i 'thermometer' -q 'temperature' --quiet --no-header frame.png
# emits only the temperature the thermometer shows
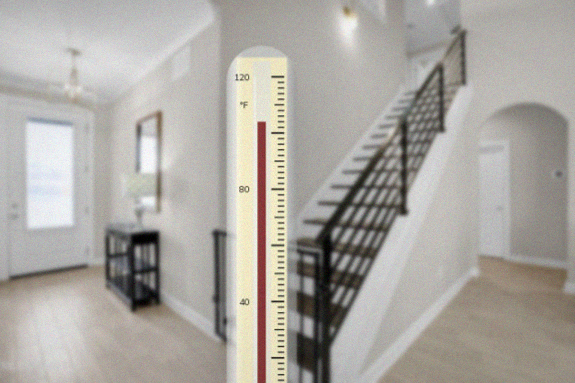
104 °F
